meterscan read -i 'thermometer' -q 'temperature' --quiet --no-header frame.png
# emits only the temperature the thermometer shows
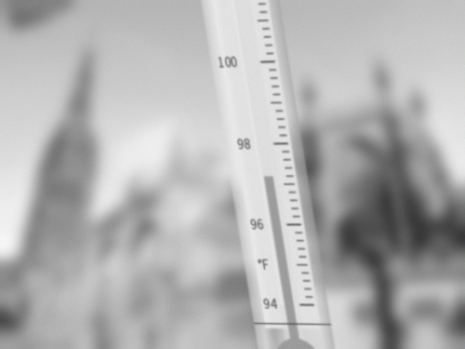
97.2 °F
